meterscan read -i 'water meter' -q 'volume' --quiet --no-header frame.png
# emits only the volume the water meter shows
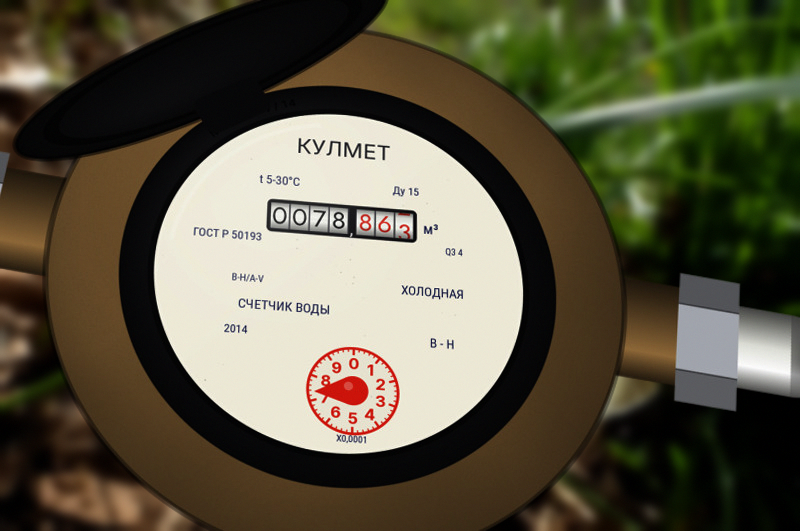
78.8627 m³
